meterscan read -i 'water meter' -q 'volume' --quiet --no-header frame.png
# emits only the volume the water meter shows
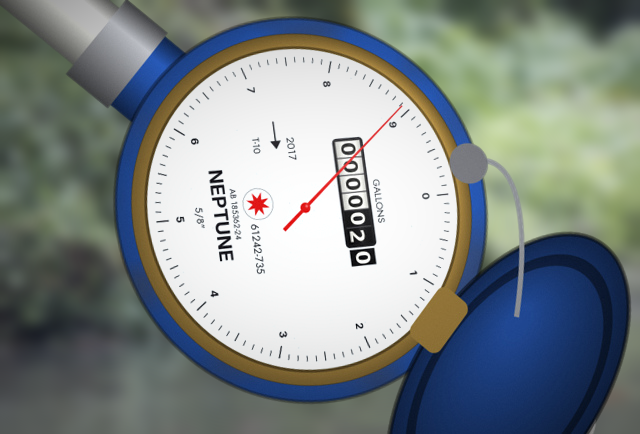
18.9 gal
